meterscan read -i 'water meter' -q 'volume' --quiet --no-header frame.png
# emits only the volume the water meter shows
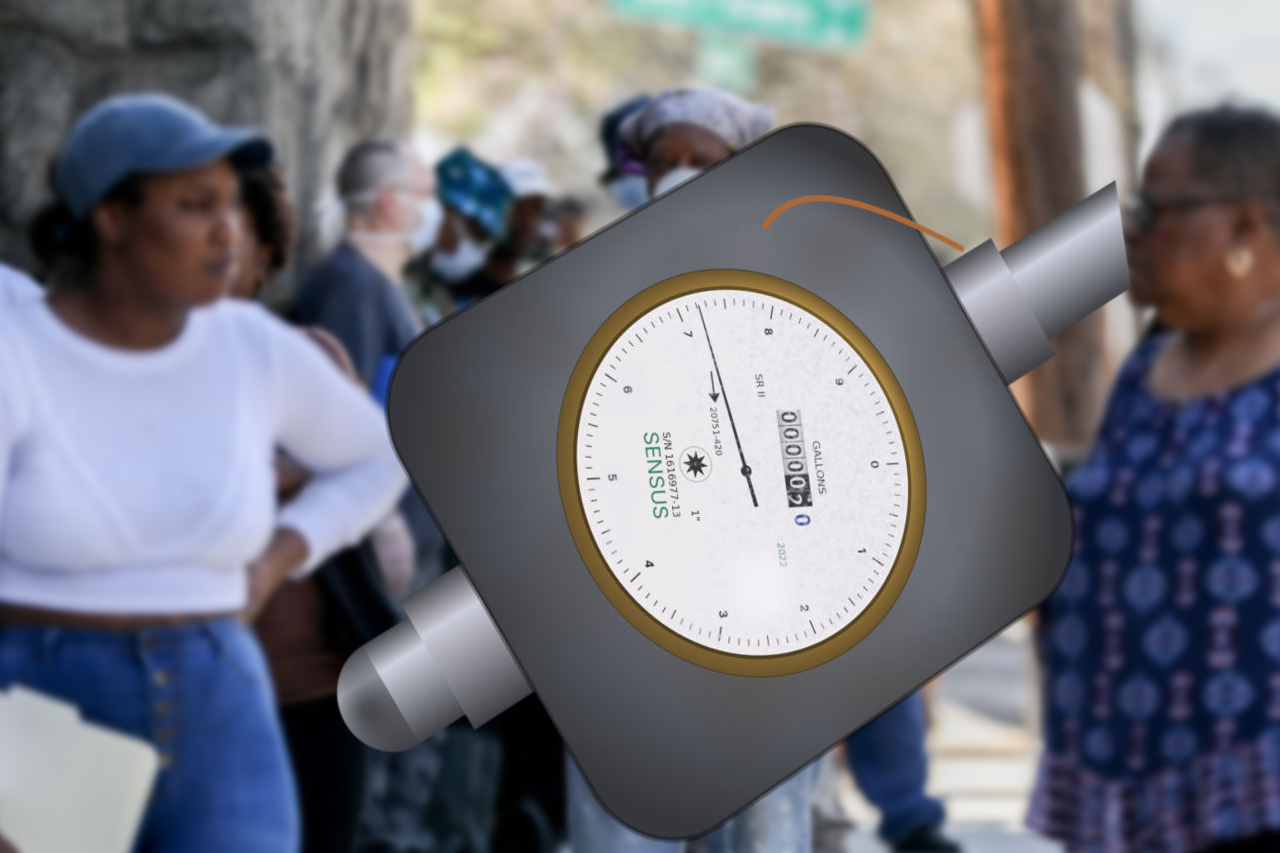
17.2 gal
